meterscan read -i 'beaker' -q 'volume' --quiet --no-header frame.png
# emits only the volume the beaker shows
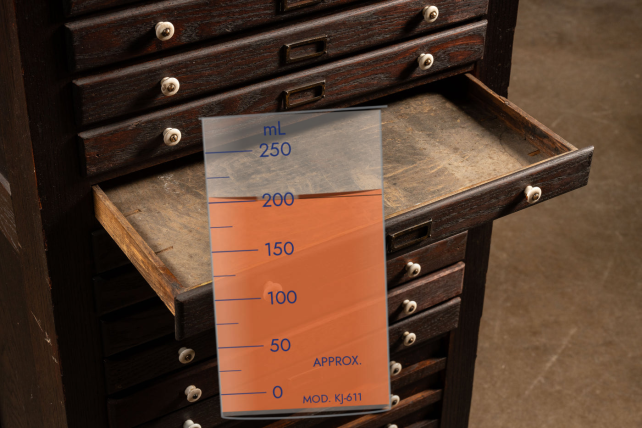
200 mL
